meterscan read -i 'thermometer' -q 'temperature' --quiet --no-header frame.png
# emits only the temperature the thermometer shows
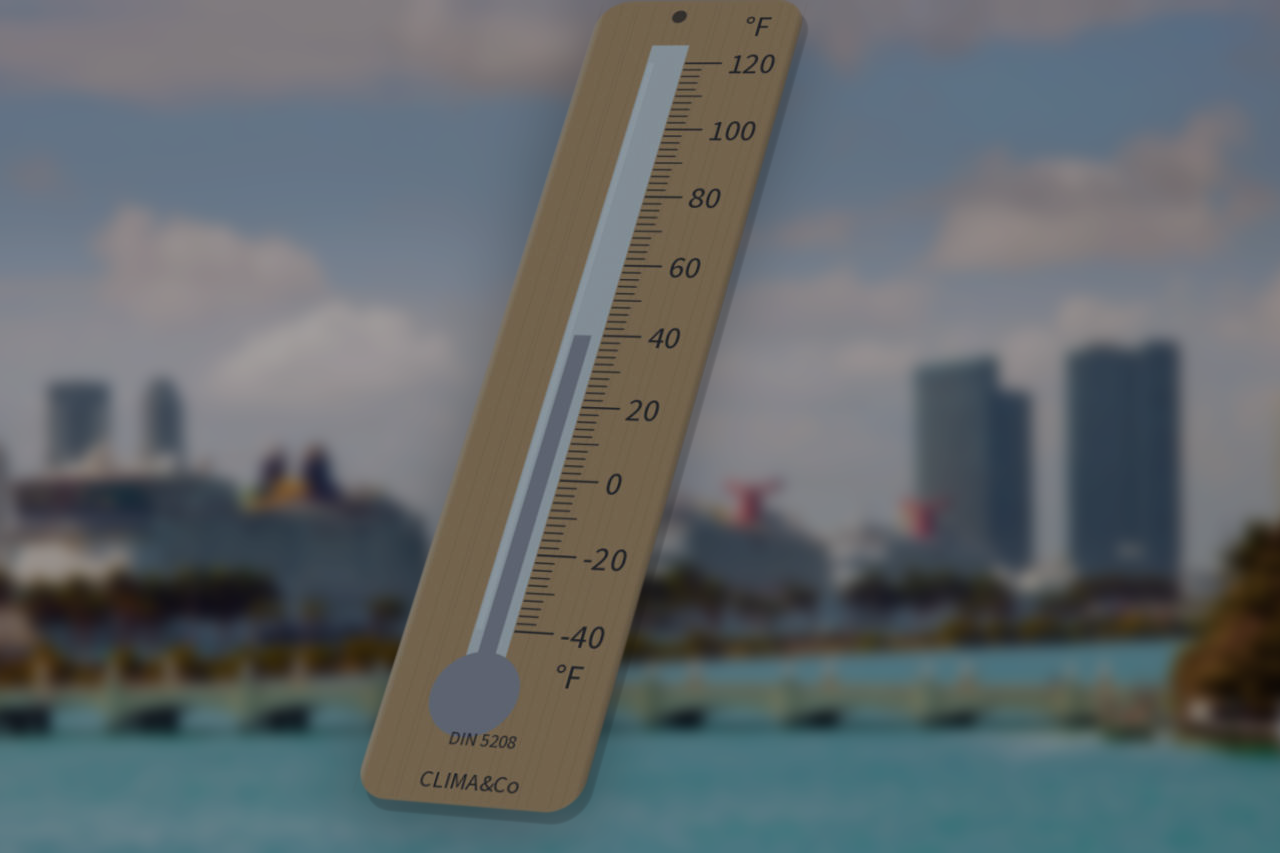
40 °F
